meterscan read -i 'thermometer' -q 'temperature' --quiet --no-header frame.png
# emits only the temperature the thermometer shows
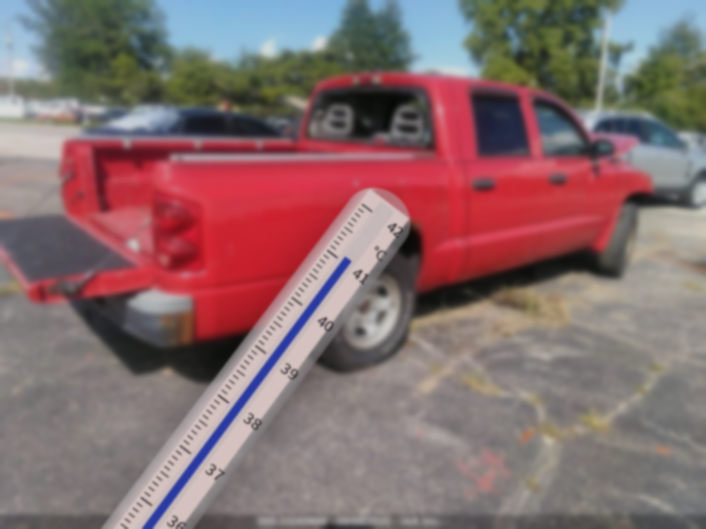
41.1 °C
